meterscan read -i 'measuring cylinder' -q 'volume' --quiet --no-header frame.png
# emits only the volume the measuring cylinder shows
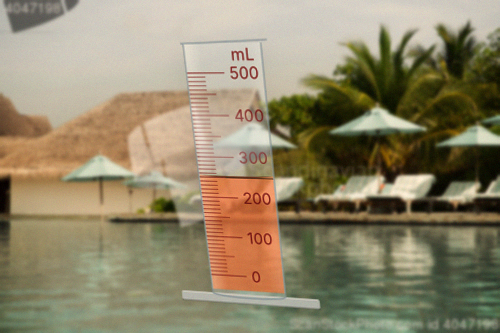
250 mL
